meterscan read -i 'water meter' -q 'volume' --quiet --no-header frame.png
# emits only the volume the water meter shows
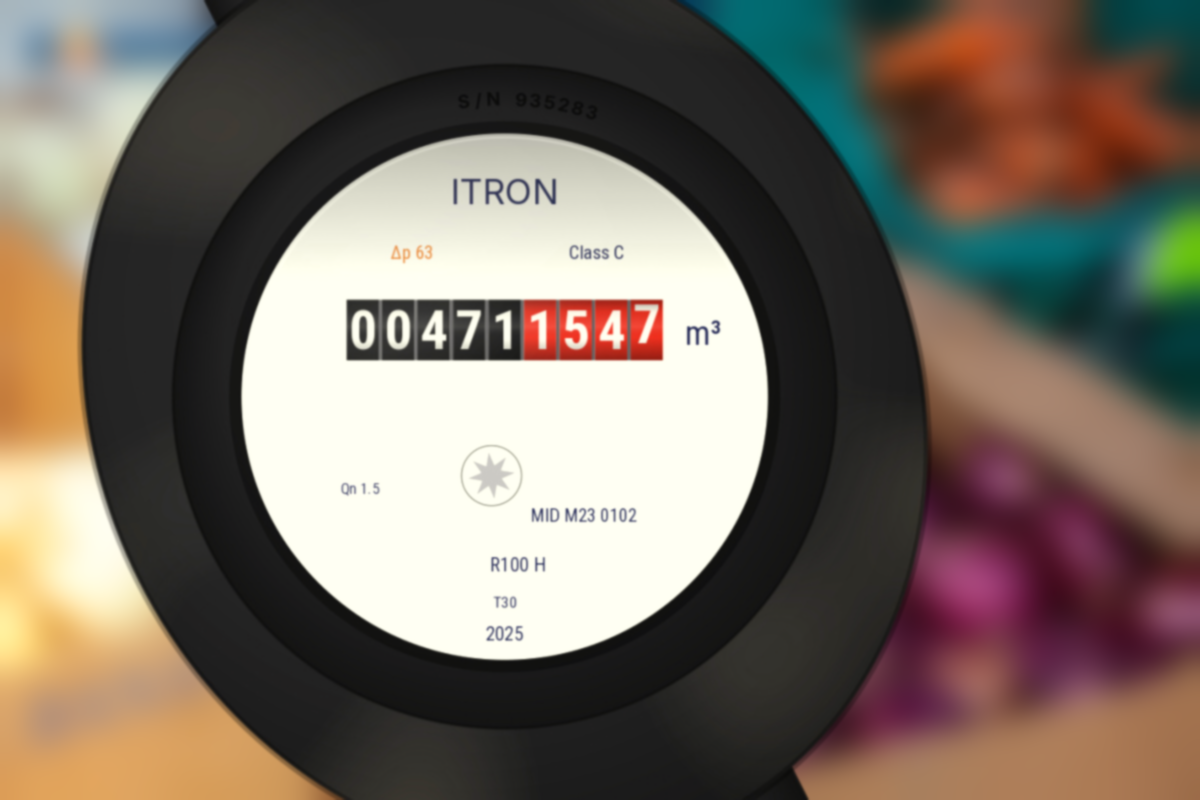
471.1547 m³
